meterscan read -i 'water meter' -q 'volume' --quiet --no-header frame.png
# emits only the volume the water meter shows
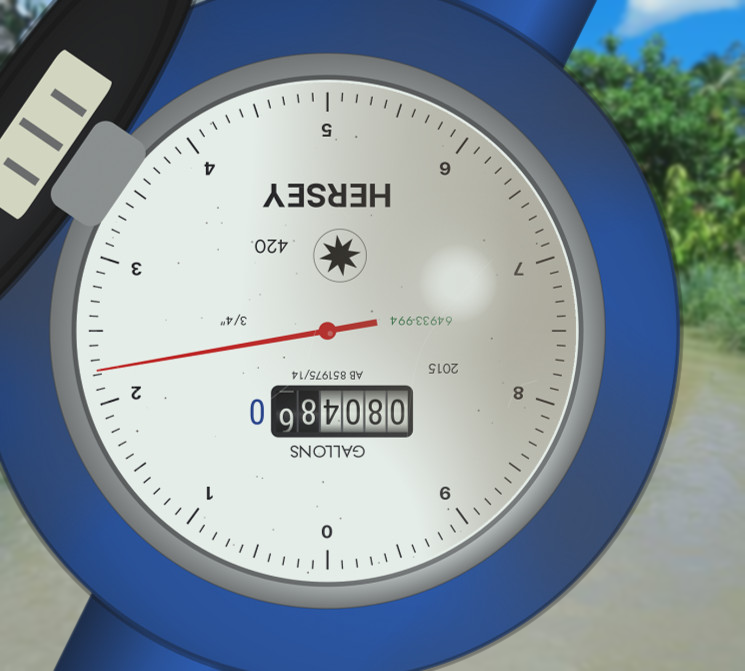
804862.2 gal
